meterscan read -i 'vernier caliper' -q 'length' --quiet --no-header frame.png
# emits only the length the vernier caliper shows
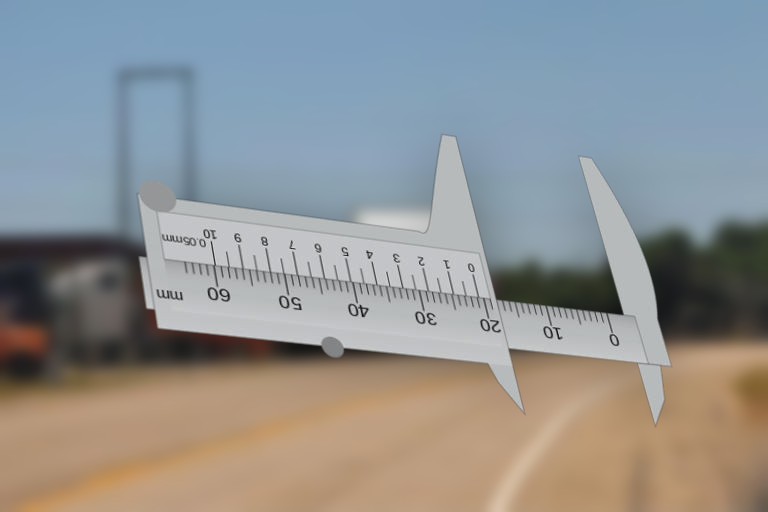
20.8 mm
